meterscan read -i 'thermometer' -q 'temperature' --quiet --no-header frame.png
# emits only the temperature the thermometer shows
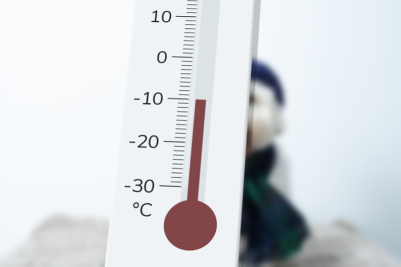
-10 °C
